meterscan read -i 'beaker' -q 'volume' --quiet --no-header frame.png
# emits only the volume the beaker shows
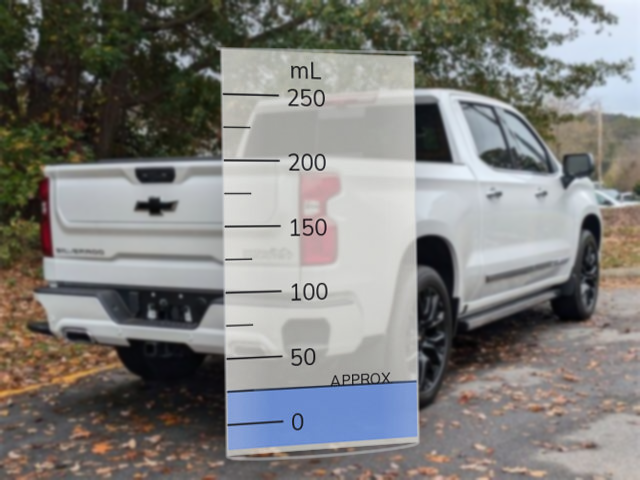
25 mL
